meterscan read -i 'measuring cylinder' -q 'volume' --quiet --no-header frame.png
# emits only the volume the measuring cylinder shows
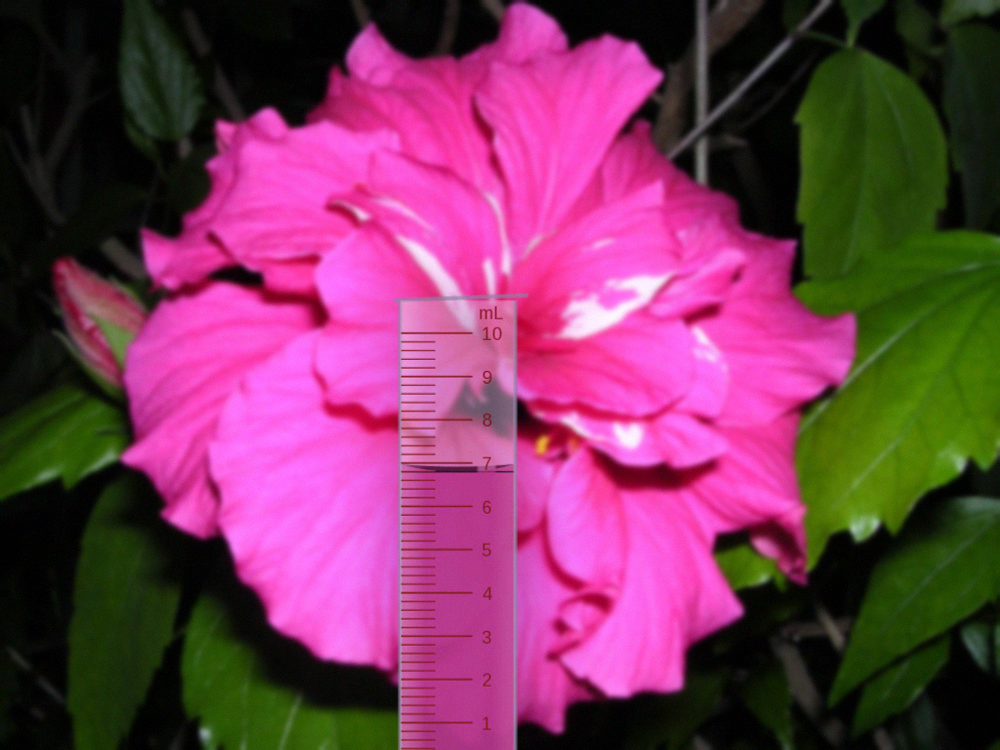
6.8 mL
